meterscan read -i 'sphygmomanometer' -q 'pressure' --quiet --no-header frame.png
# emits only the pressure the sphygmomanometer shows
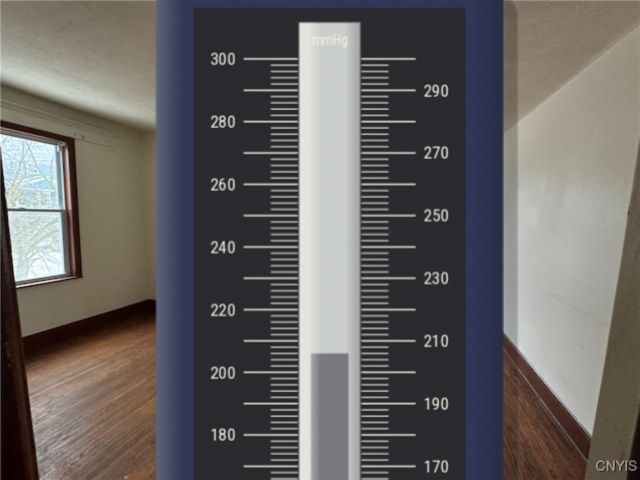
206 mmHg
